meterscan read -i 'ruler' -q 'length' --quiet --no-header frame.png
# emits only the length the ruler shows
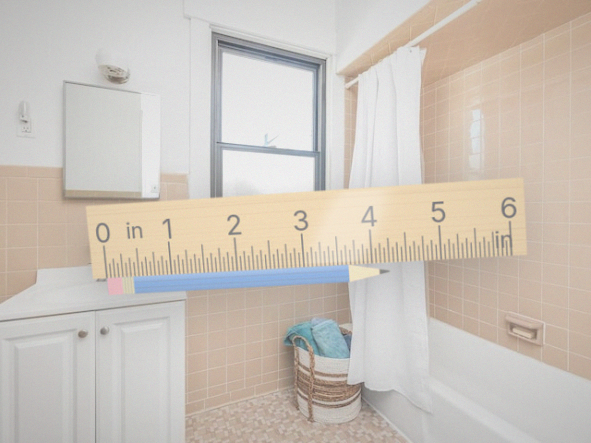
4.25 in
